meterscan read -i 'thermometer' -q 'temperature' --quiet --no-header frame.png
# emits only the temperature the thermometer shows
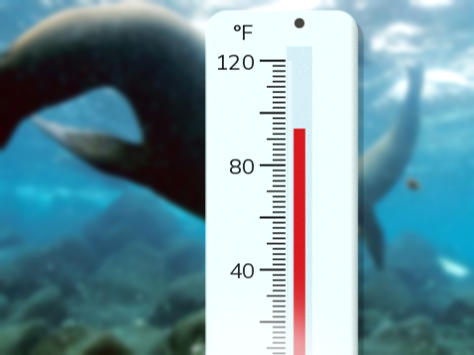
94 °F
